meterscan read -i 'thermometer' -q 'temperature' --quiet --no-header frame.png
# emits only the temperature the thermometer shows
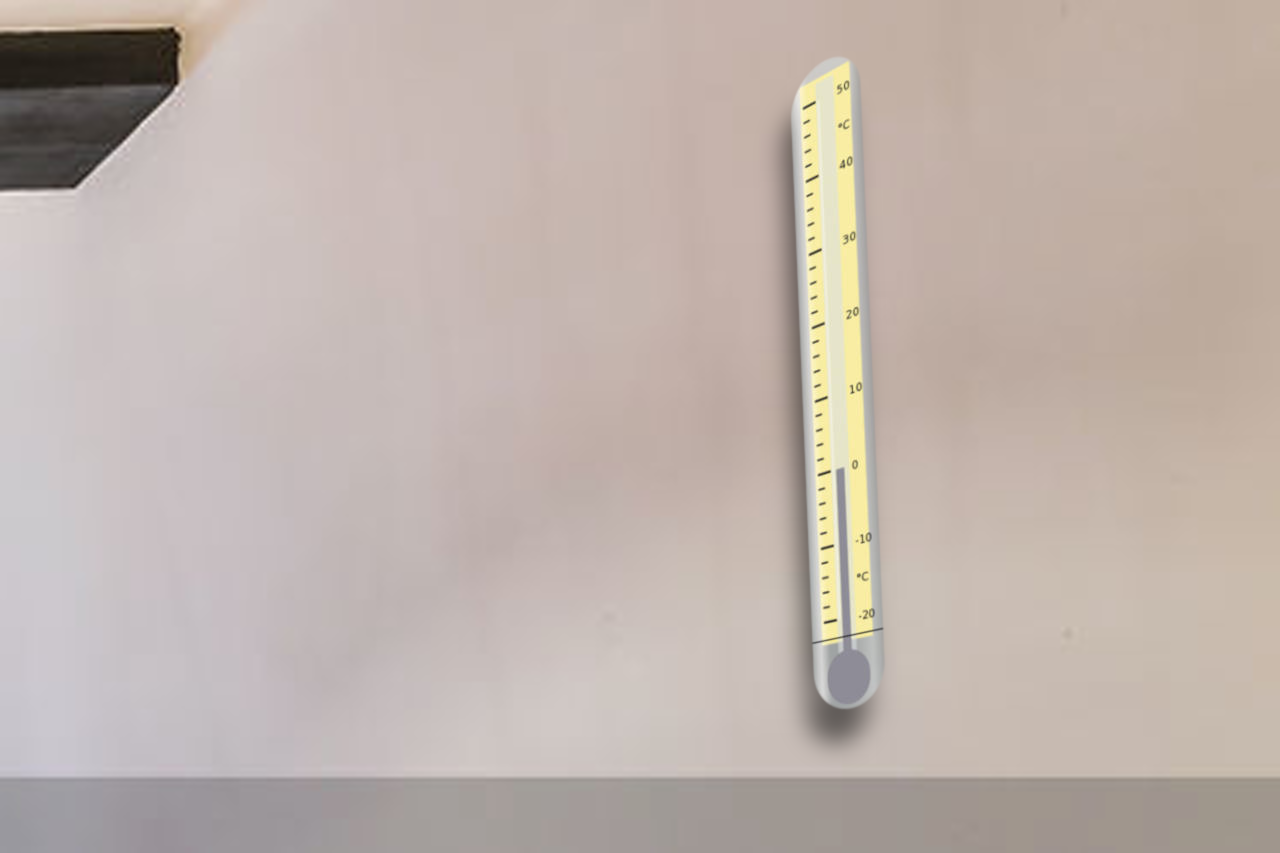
0 °C
